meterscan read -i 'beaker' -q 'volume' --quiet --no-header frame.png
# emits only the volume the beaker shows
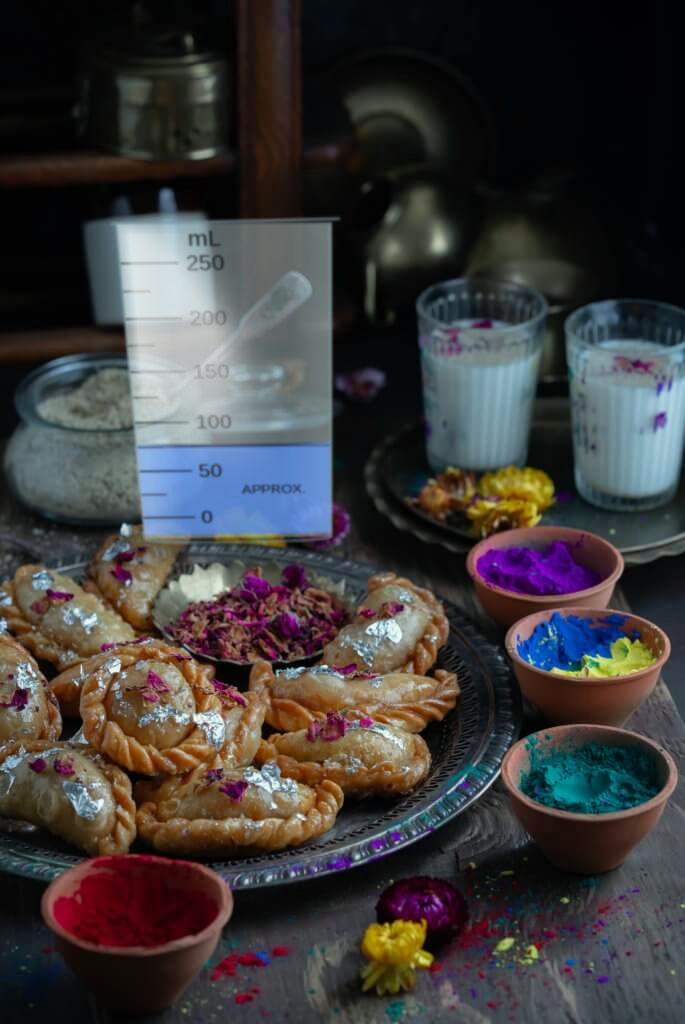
75 mL
